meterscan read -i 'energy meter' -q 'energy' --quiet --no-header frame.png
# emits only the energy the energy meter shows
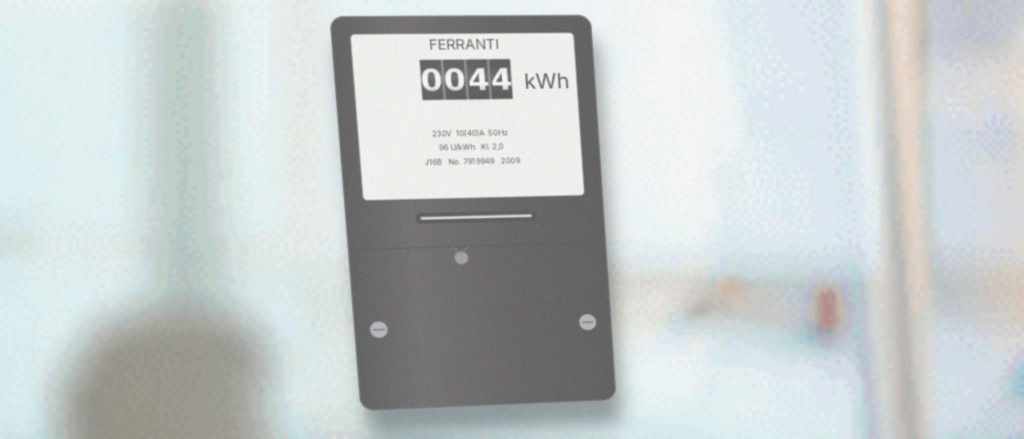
44 kWh
